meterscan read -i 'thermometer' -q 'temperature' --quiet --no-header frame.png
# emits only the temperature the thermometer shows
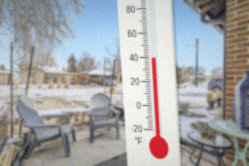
40 °F
